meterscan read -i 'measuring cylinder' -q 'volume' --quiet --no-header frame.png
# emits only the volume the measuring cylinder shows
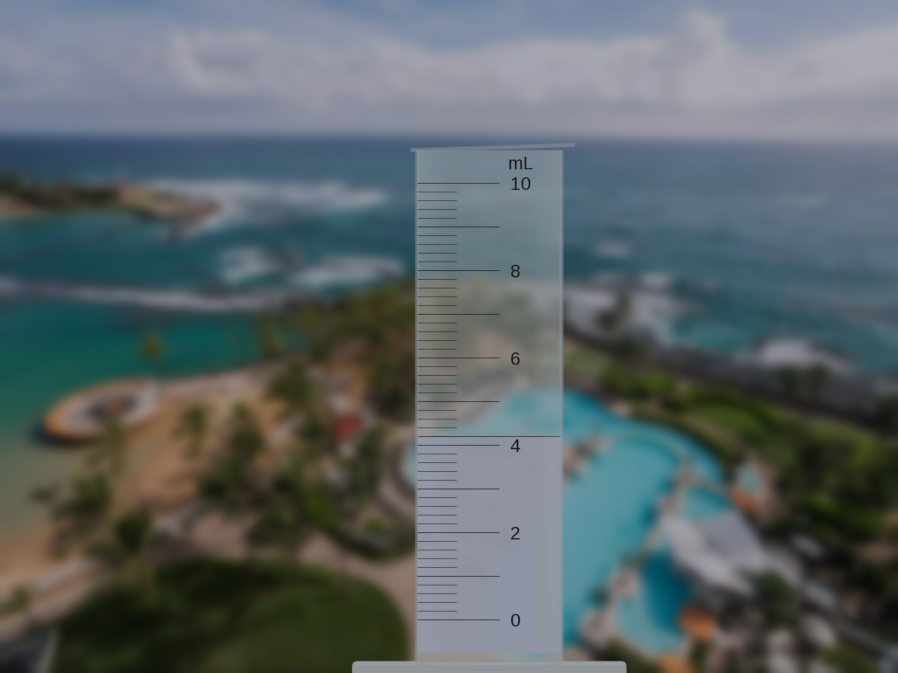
4.2 mL
